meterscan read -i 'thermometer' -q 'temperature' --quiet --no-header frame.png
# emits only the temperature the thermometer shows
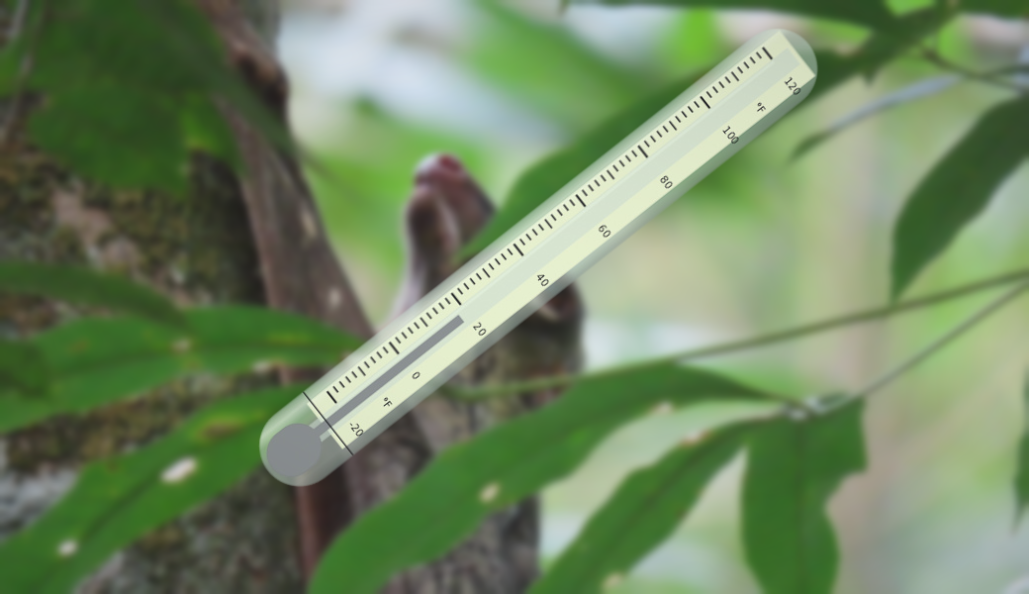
18 °F
